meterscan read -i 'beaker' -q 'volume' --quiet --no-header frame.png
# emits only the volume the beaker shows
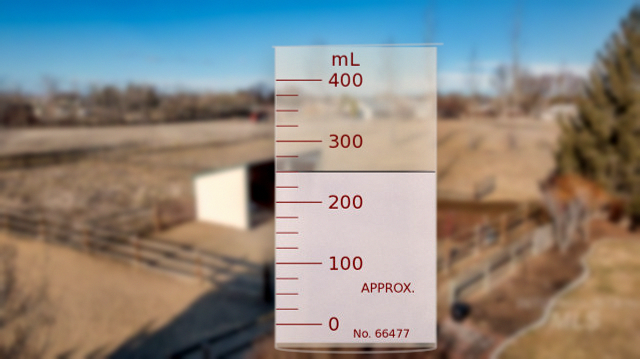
250 mL
